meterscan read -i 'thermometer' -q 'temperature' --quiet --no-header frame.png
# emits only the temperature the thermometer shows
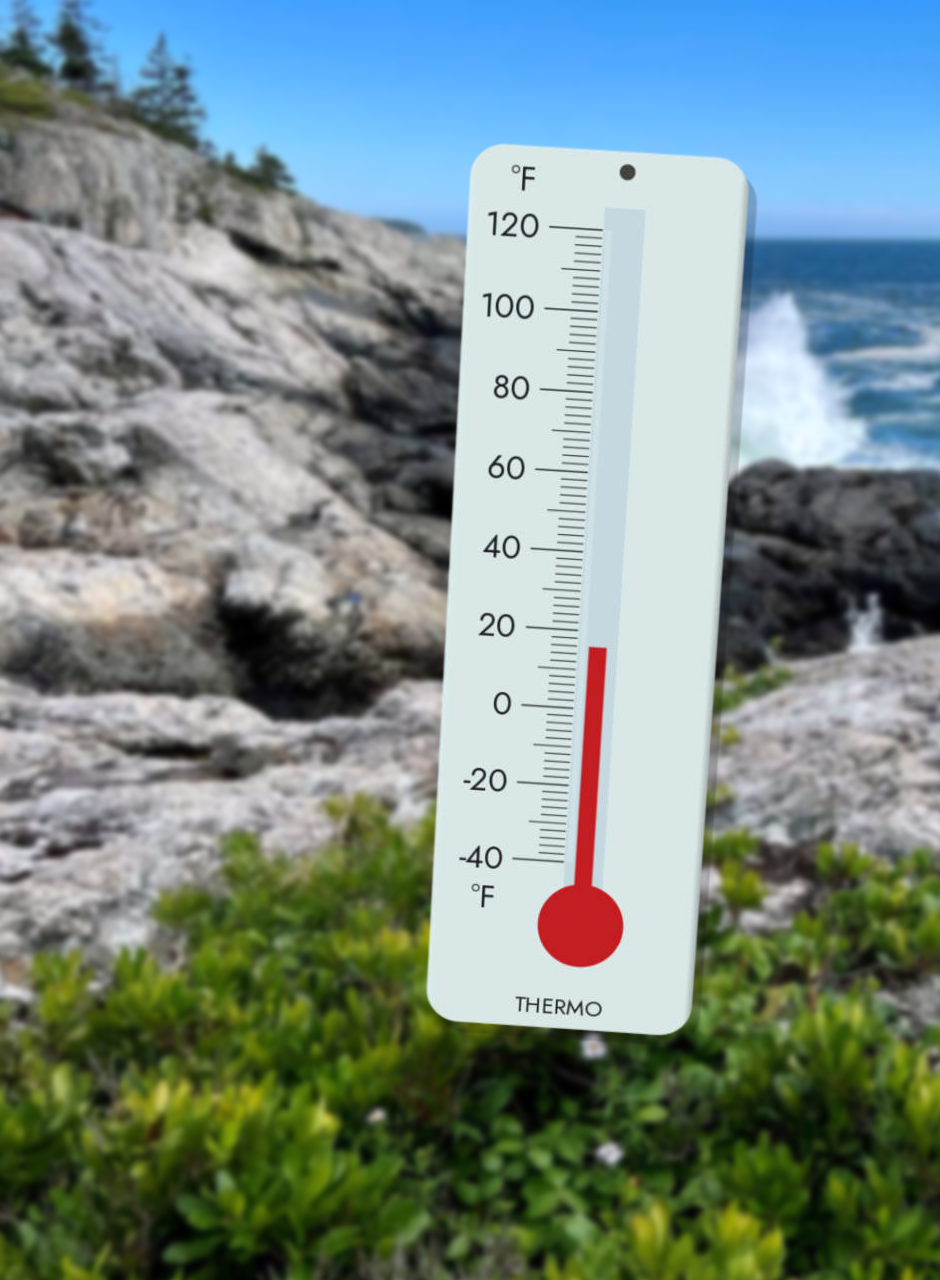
16 °F
